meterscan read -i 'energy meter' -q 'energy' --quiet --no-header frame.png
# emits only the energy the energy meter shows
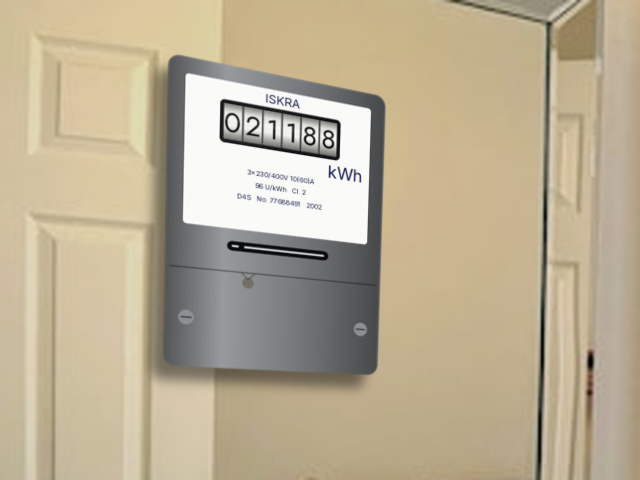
21188 kWh
